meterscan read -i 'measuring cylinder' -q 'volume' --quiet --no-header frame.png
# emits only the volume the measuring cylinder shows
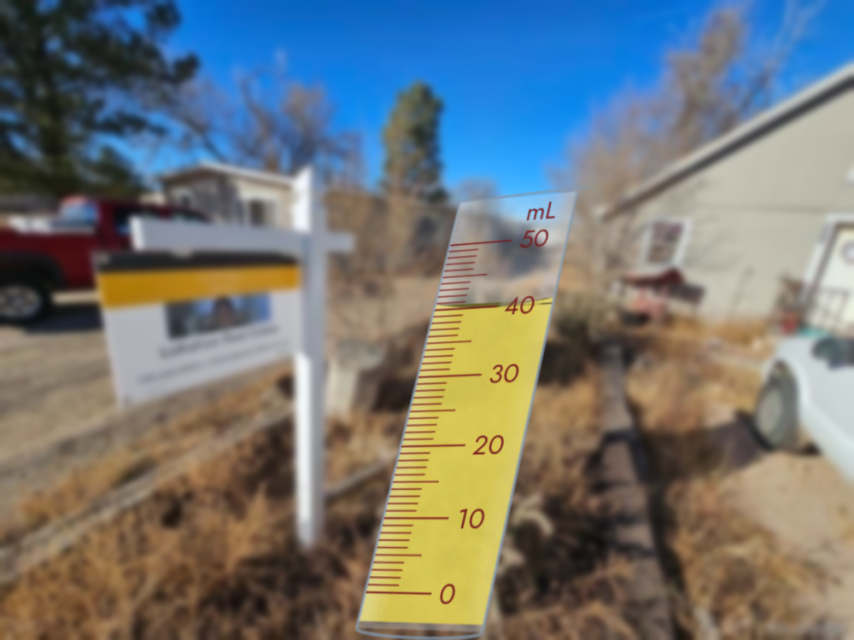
40 mL
